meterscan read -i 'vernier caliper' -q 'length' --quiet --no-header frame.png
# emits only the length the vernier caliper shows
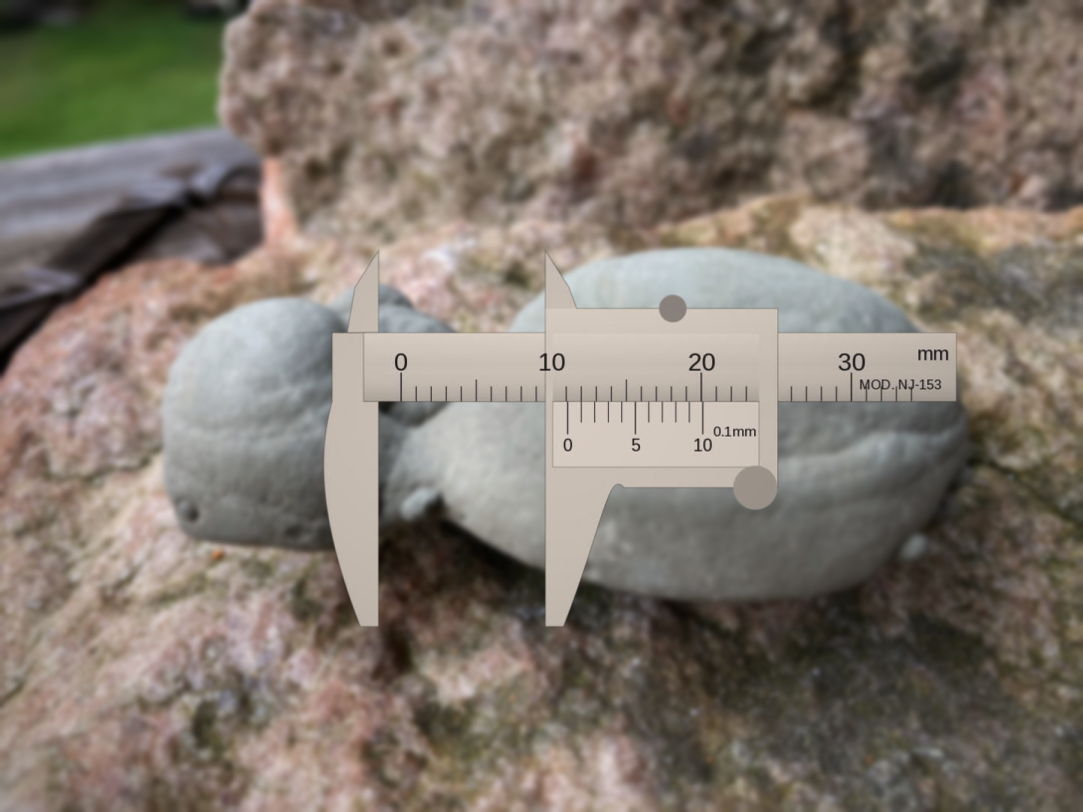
11.1 mm
